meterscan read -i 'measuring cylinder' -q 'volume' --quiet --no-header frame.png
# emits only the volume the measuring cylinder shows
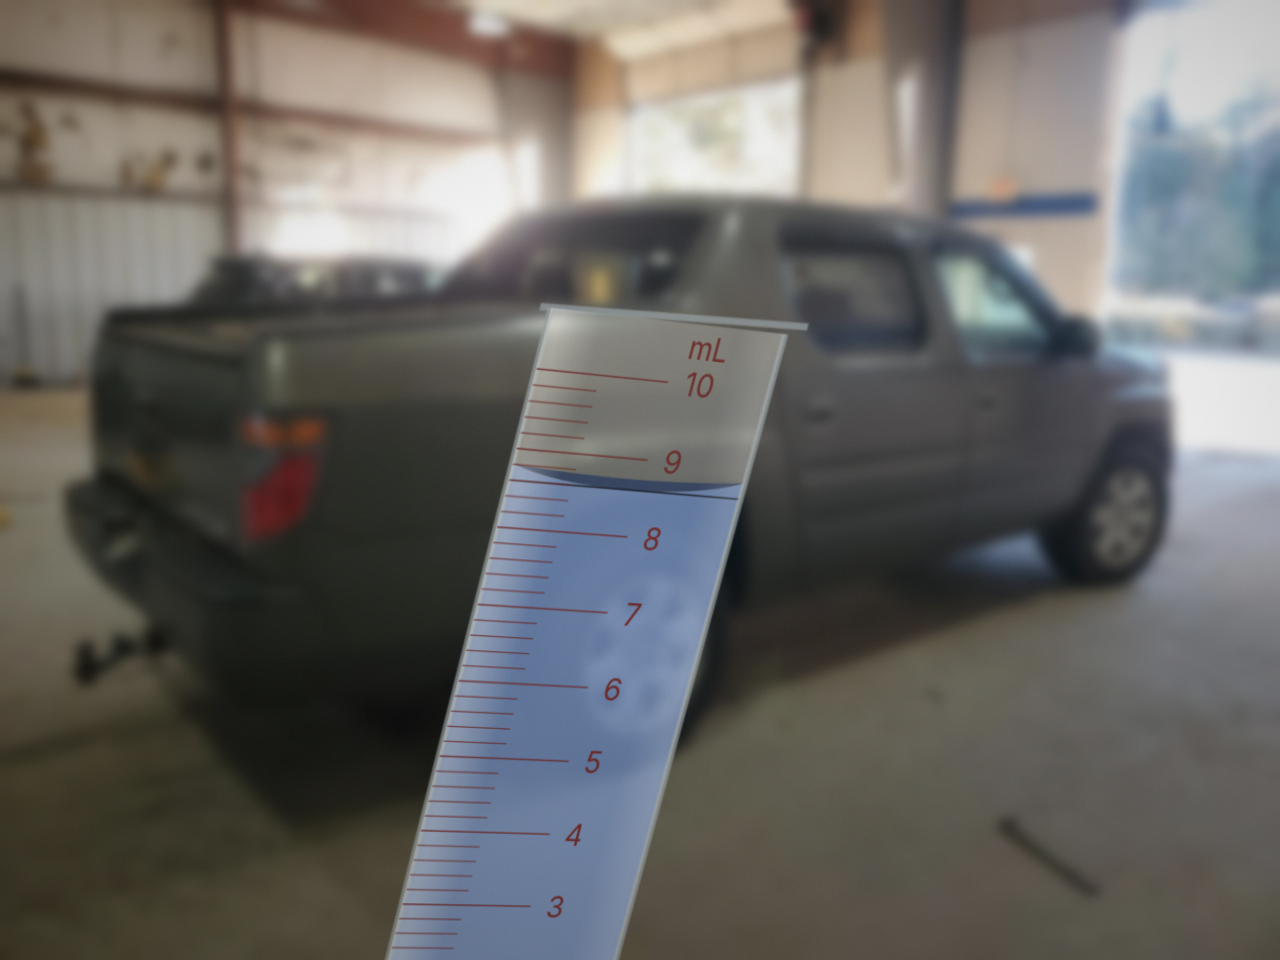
8.6 mL
